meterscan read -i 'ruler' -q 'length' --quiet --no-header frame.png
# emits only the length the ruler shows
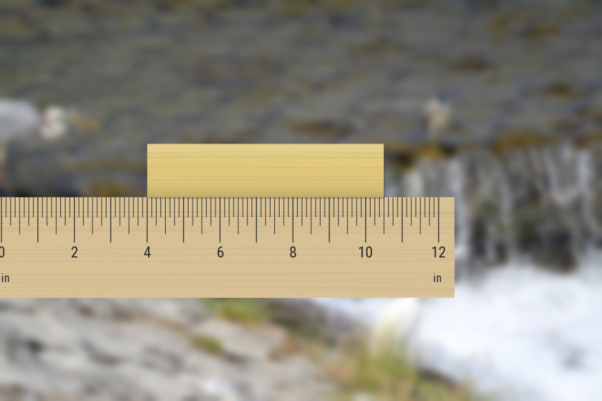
6.5 in
